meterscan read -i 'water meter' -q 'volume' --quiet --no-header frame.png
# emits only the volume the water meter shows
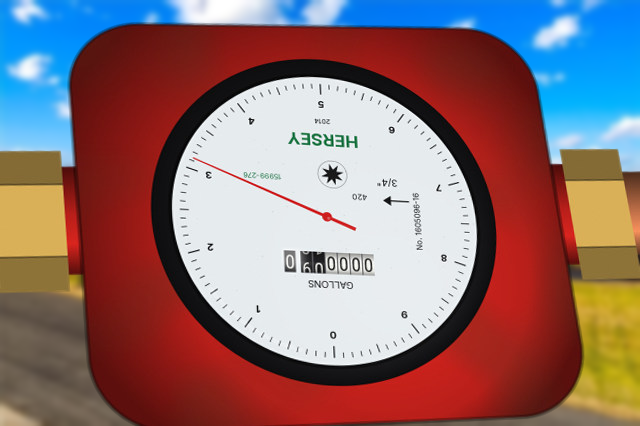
93.1 gal
